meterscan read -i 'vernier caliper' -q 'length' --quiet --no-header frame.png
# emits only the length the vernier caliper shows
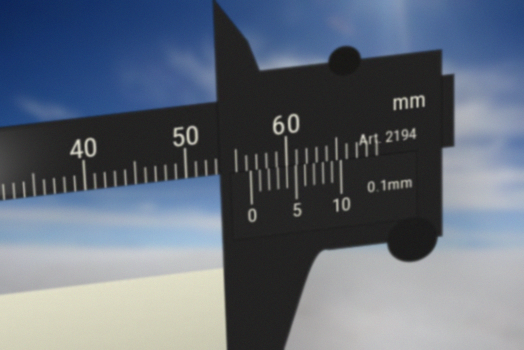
56.4 mm
